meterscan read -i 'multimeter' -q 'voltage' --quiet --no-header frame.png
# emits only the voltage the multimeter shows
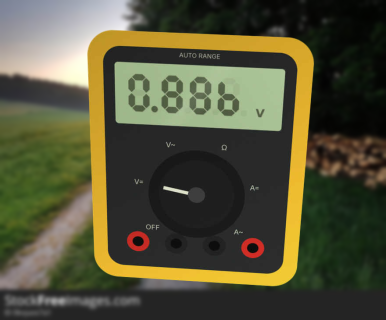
0.886 V
